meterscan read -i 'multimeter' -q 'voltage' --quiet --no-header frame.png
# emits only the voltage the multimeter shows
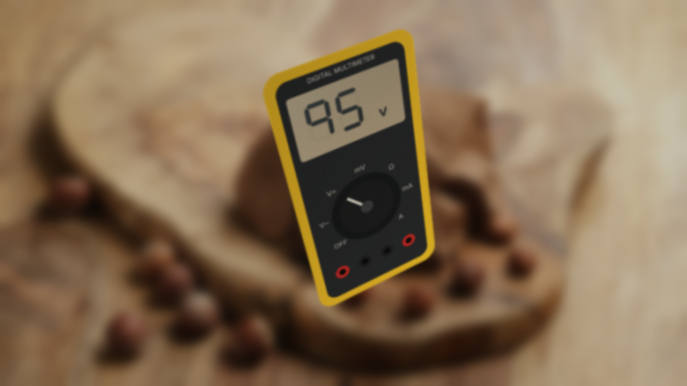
95 V
